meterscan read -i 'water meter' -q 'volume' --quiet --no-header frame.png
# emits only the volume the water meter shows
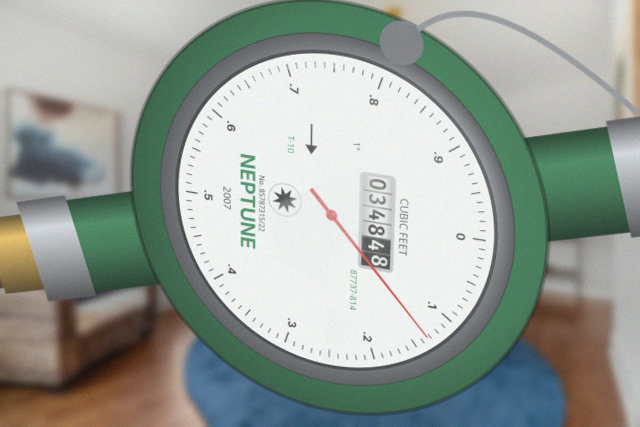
34848.13 ft³
